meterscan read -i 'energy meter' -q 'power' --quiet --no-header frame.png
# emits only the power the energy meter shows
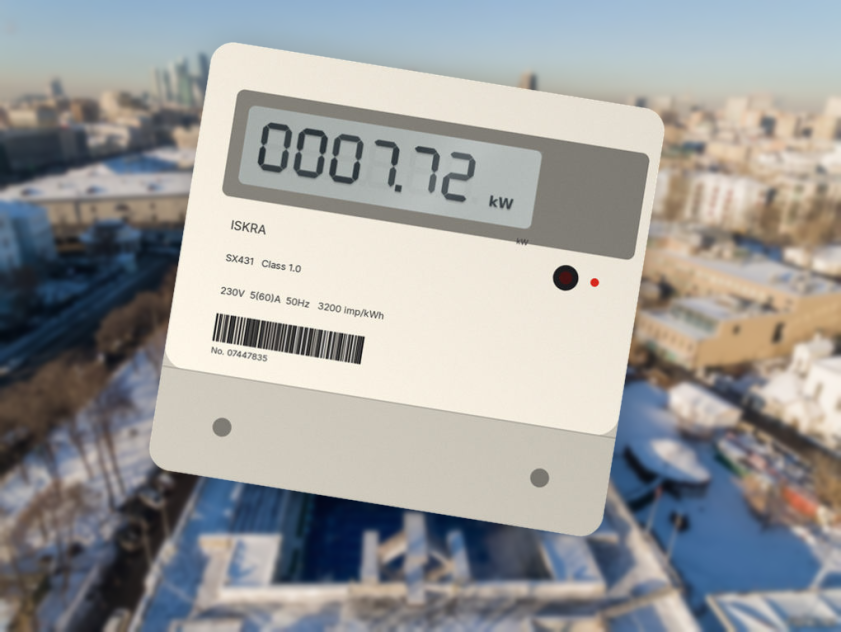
7.72 kW
